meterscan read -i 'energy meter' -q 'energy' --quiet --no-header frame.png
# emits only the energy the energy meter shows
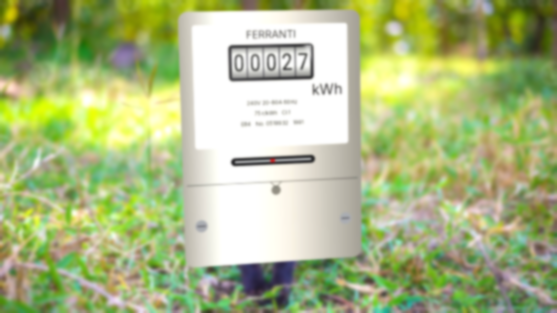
27 kWh
